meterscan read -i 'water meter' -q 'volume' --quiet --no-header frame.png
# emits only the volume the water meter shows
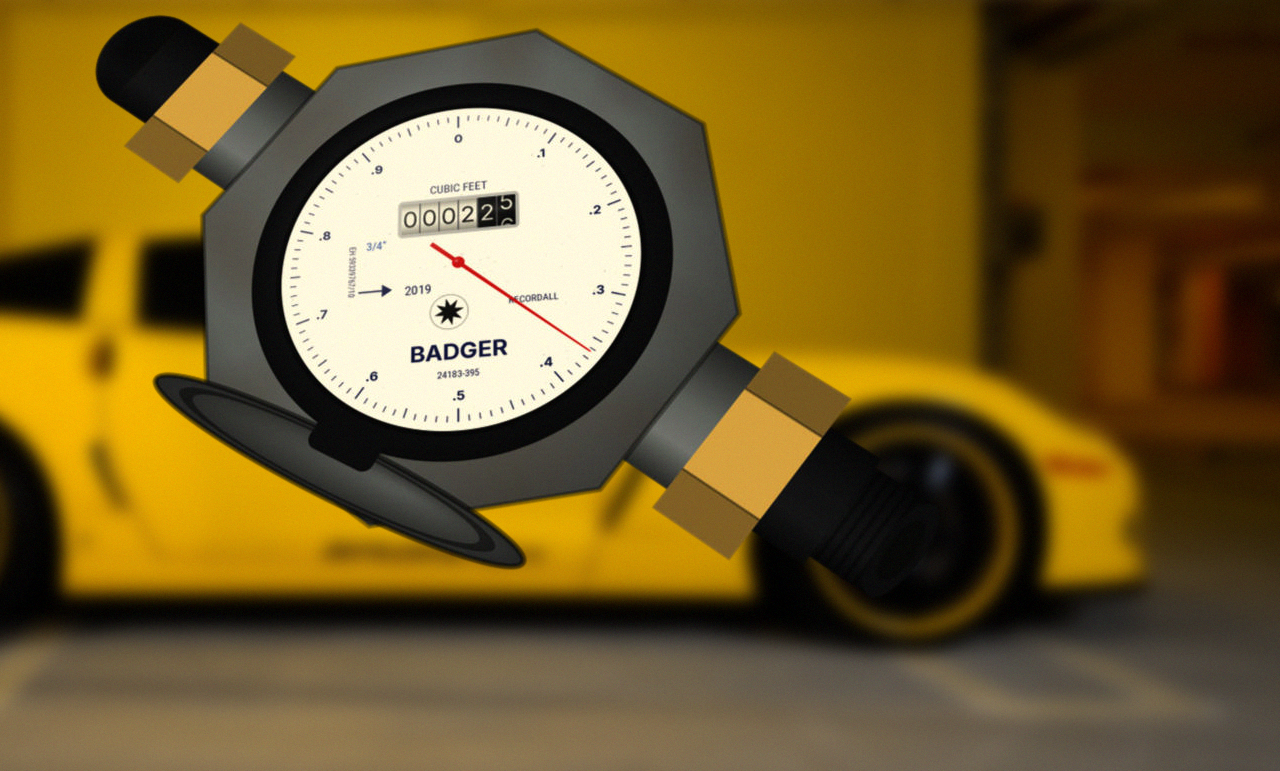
225.36 ft³
